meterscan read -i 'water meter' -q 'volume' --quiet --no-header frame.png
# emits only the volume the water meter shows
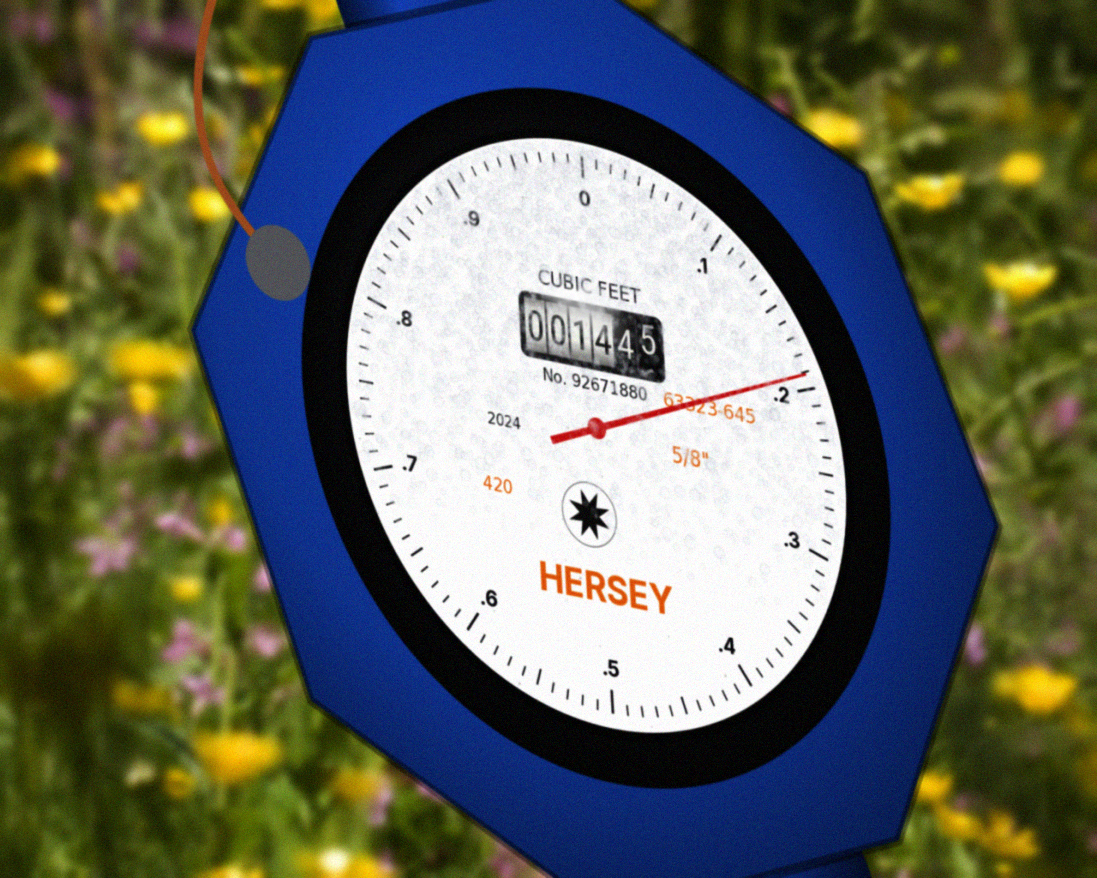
1445.19 ft³
